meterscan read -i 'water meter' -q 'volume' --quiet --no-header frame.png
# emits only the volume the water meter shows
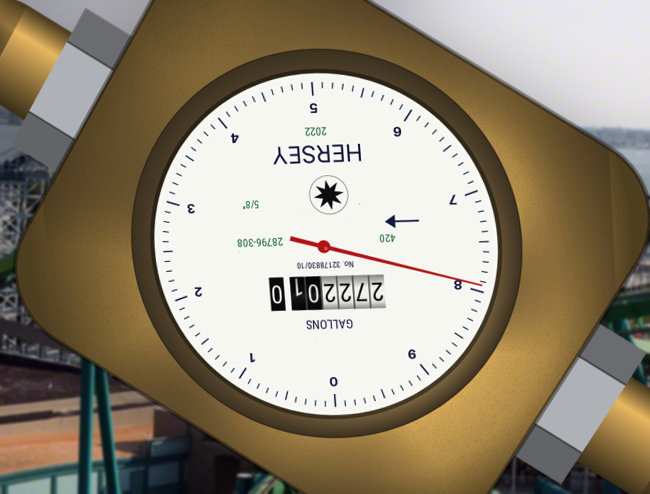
2722007.9 gal
